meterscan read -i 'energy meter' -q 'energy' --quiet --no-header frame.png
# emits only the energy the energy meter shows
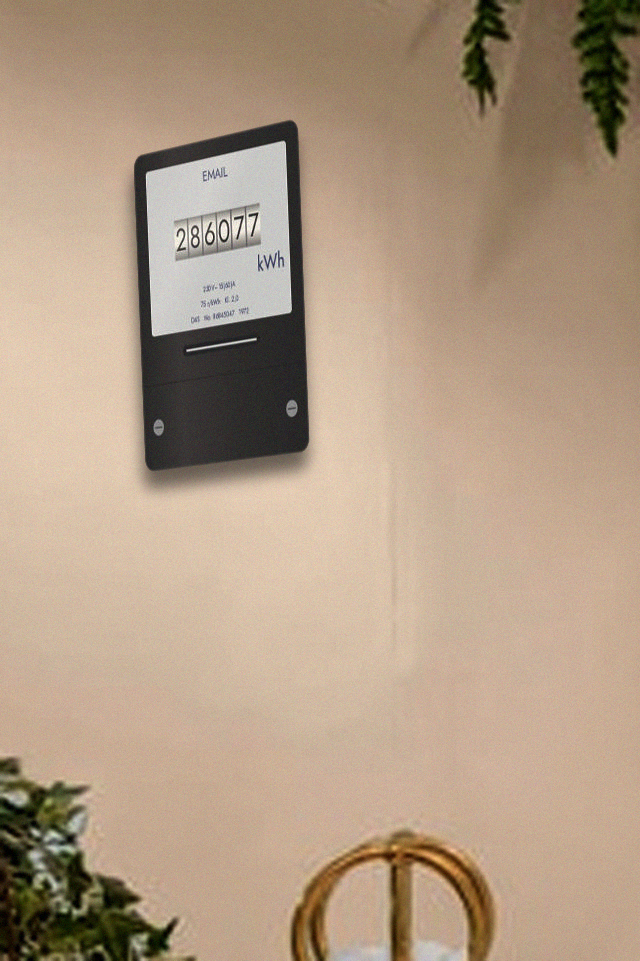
286077 kWh
